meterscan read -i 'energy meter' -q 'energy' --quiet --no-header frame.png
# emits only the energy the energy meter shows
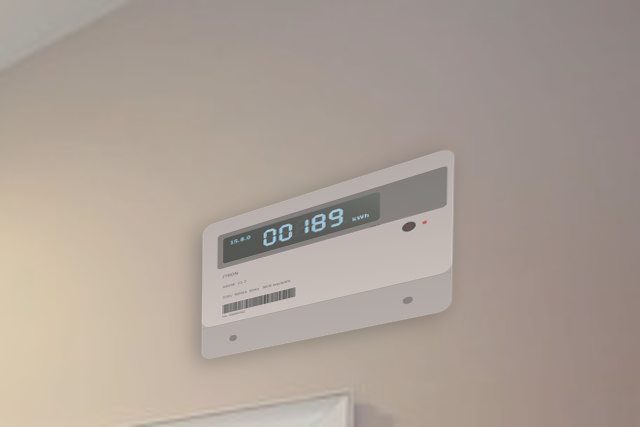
189 kWh
